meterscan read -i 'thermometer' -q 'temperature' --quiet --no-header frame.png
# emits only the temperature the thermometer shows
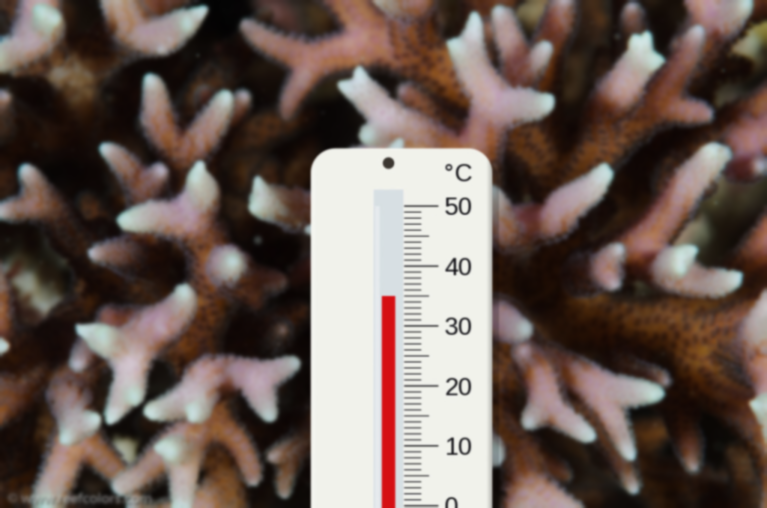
35 °C
